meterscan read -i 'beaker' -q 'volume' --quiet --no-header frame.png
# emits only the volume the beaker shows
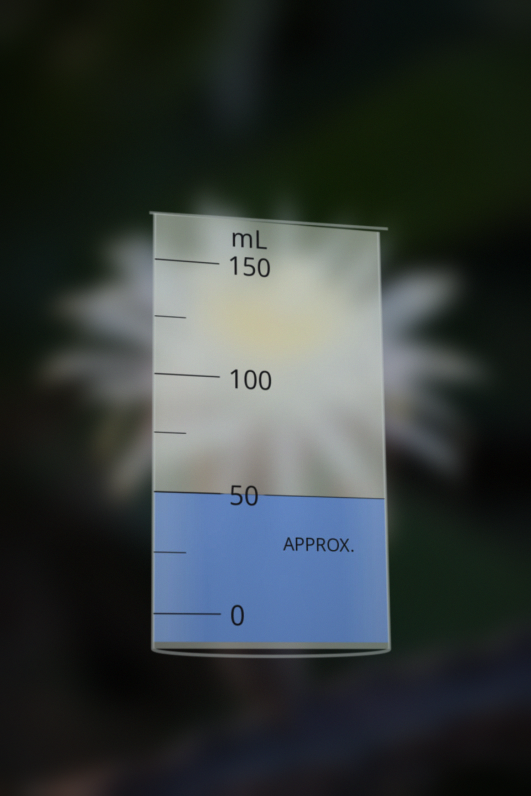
50 mL
